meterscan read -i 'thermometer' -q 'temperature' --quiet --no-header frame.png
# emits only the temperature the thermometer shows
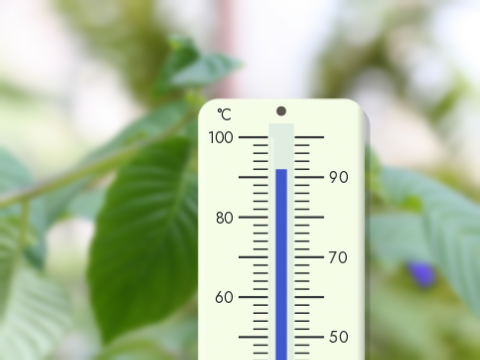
92 °C
